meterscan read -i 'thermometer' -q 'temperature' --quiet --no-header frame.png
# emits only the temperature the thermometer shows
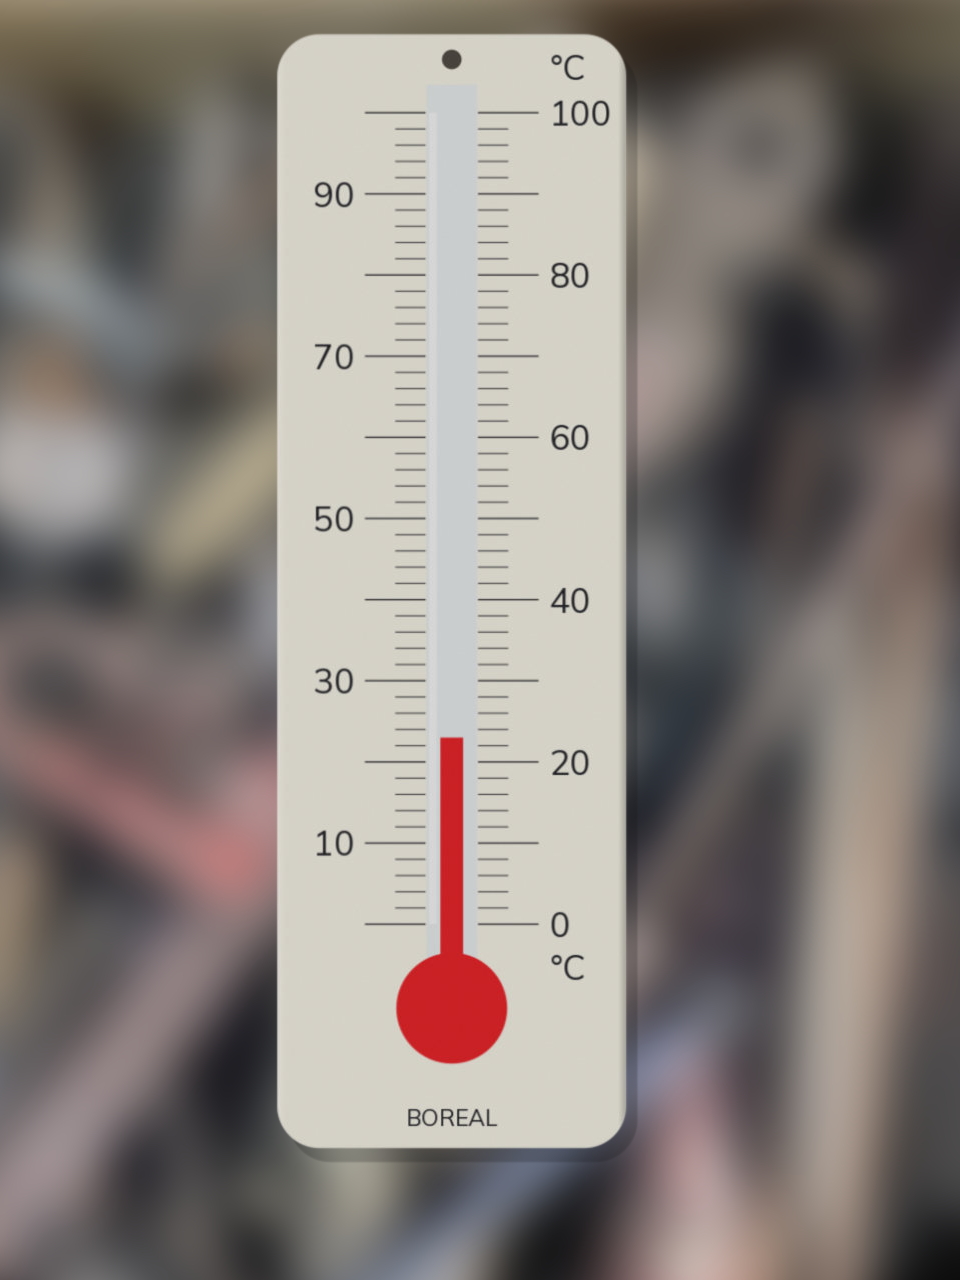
23 °C
